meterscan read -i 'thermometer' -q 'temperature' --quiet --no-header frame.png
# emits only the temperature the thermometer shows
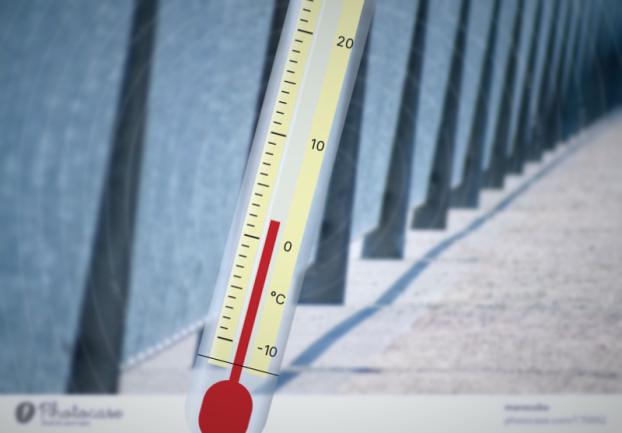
2 °C
